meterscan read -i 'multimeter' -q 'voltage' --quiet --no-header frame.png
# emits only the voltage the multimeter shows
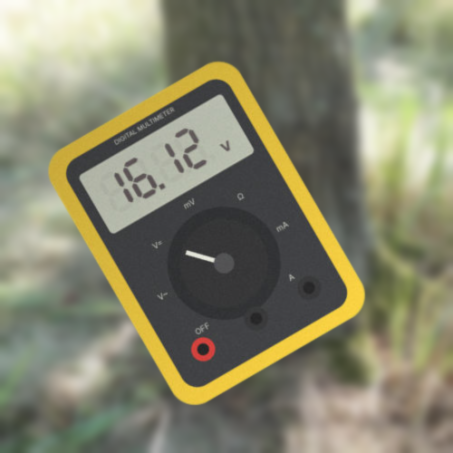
16.12 V
